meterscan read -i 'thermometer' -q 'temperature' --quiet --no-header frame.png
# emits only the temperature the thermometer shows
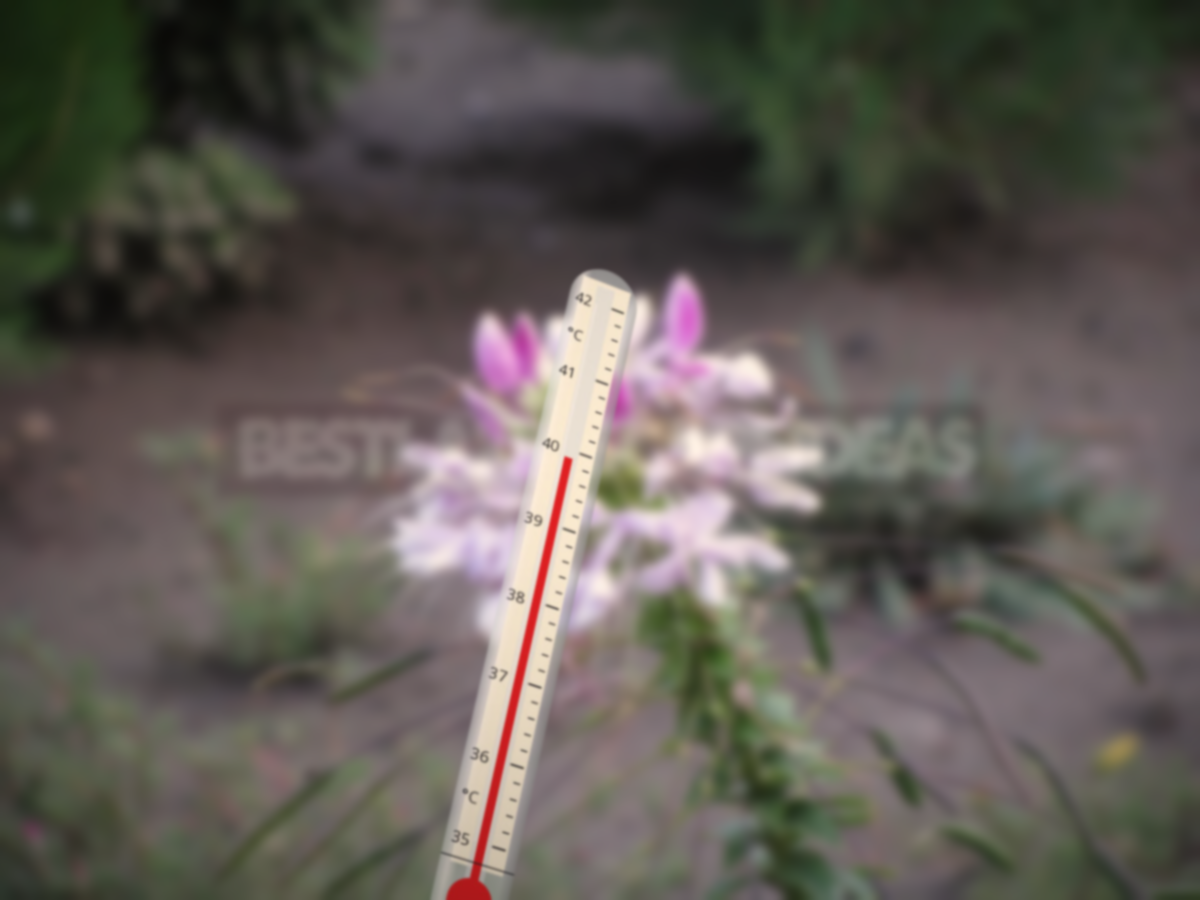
39.9 °C
